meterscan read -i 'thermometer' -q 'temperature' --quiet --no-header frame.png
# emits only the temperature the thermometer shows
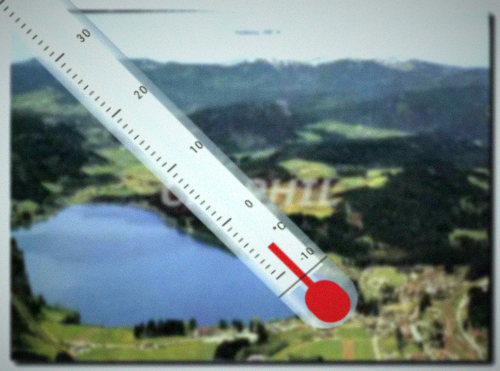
-6 °C
